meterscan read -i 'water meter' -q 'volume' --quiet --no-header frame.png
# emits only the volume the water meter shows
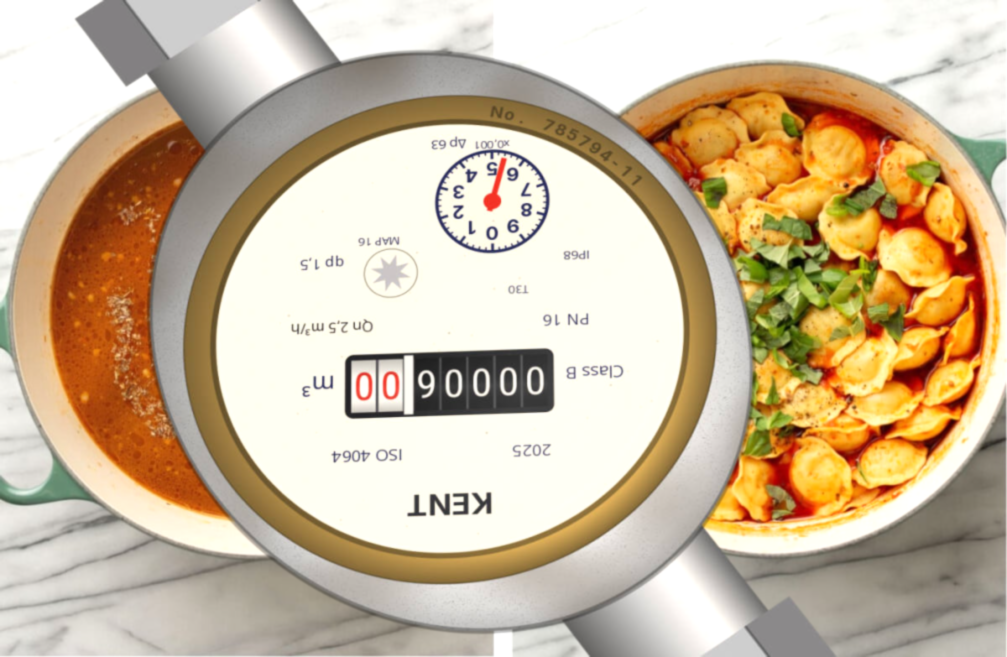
6.005 m³
